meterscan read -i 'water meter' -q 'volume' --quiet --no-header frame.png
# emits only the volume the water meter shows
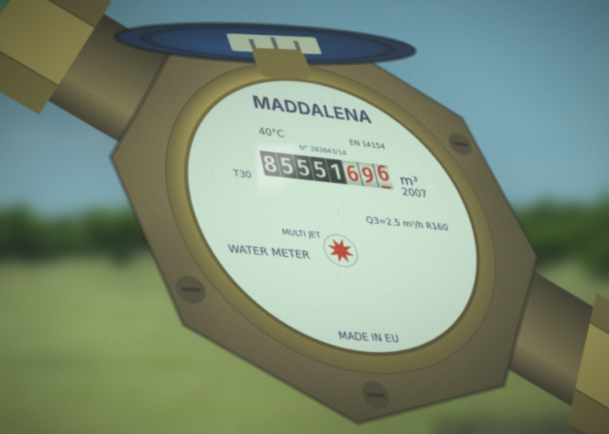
85551.696 m³
